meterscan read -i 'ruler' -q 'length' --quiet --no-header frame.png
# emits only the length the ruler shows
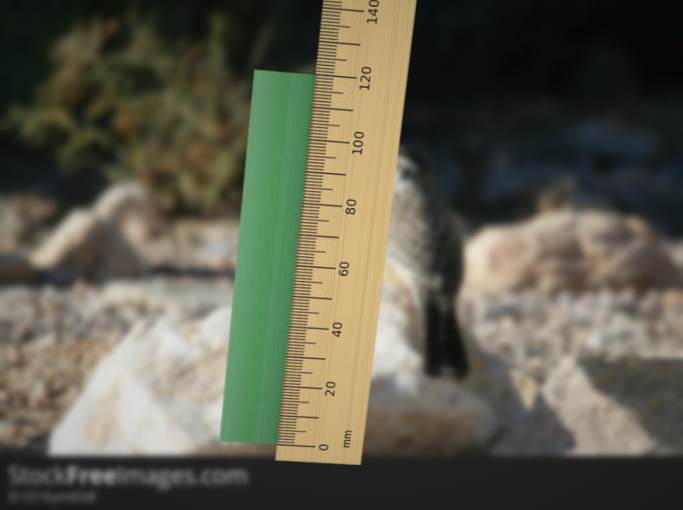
120 mm
